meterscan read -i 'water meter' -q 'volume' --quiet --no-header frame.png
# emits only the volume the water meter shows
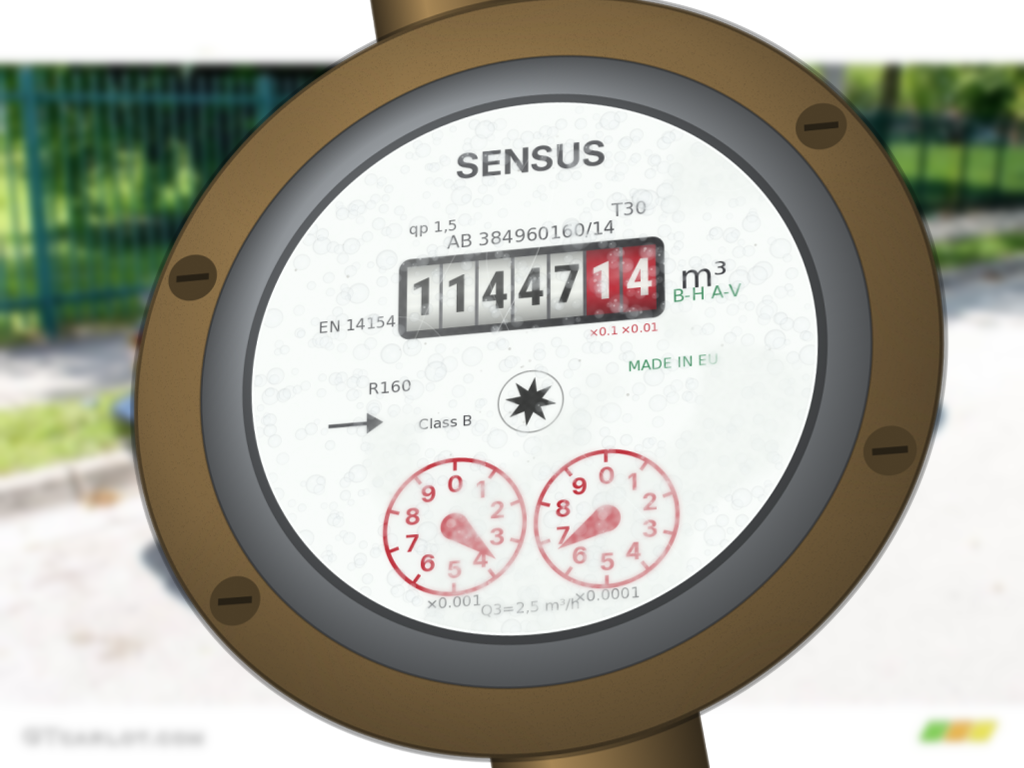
11447.1436 m³
